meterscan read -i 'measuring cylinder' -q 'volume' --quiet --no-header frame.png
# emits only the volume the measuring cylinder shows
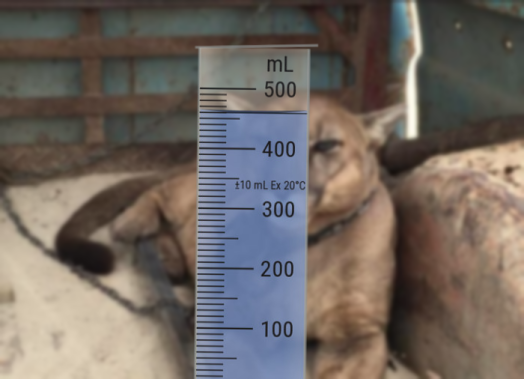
460 mL
